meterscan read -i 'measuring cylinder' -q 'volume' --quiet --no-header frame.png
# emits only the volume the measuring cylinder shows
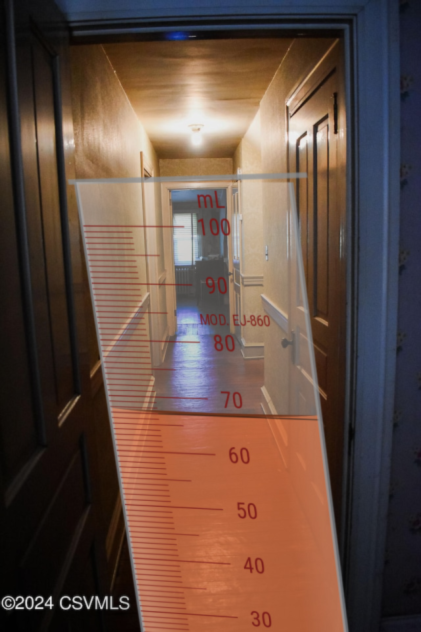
67 mL
